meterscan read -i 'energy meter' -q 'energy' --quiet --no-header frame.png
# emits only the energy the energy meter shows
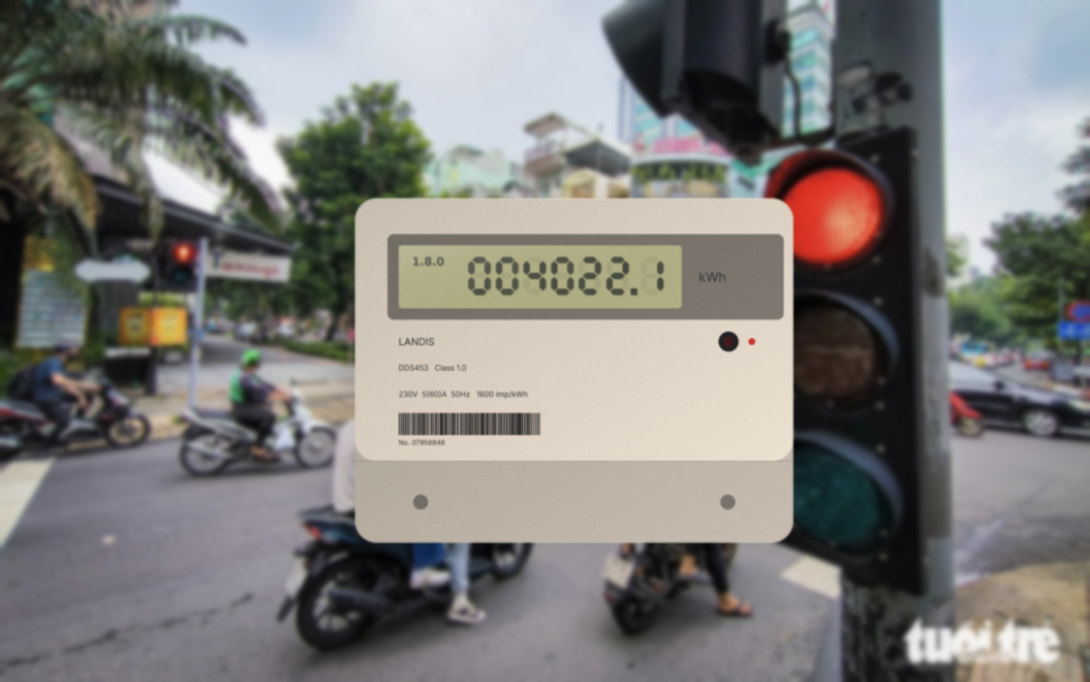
4022.1 kWh
